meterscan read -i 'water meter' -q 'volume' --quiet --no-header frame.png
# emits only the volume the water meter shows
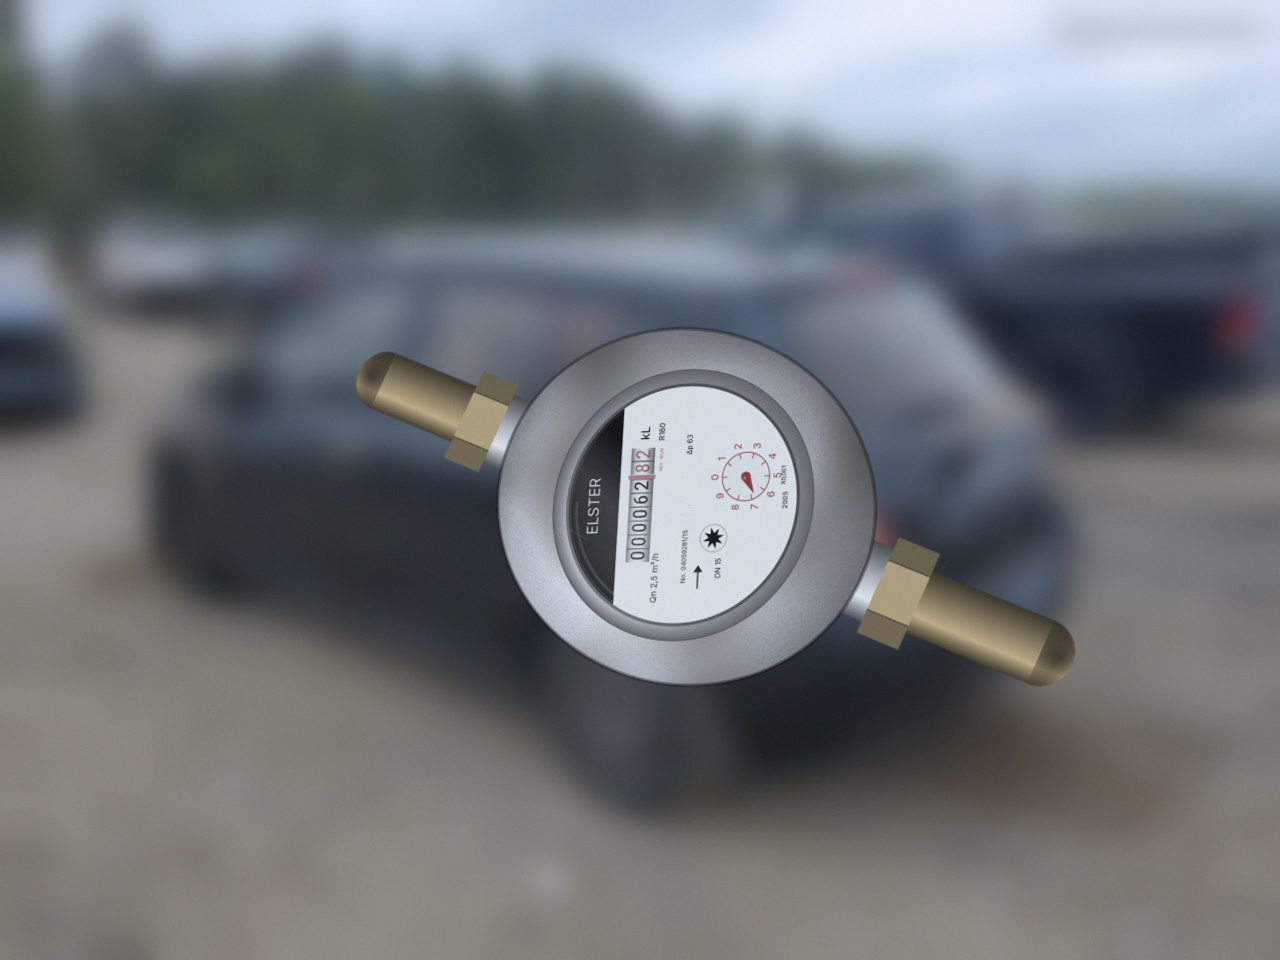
62.826 kL
